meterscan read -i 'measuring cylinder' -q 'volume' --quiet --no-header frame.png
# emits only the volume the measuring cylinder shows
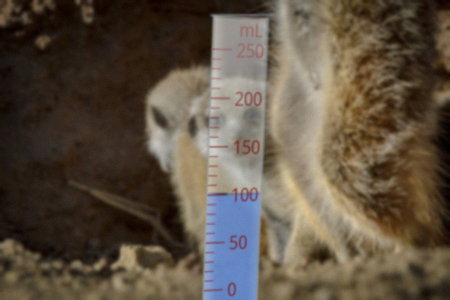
100 mL
